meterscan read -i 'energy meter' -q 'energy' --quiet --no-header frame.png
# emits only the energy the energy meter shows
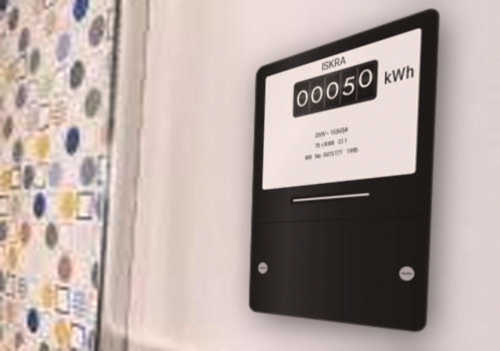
50 kWh
